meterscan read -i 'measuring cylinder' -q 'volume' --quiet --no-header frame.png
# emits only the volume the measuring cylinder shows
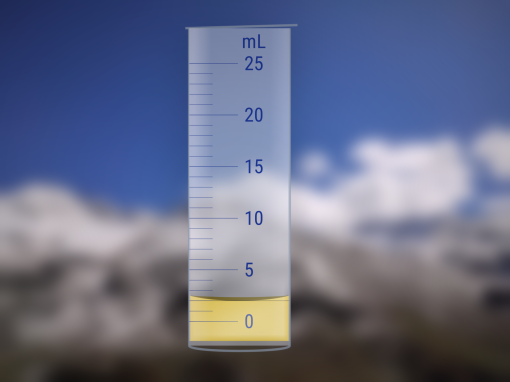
2 mL
